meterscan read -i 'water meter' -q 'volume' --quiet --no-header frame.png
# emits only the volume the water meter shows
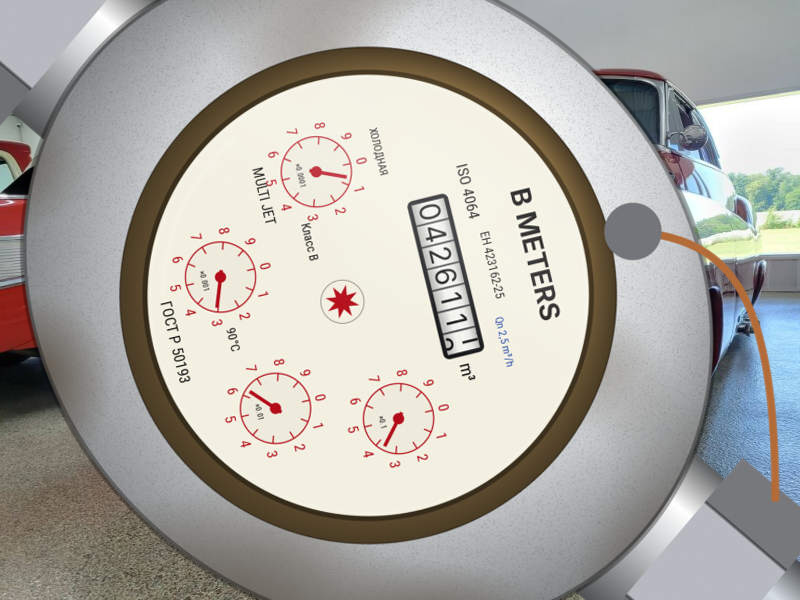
426111.3630 m³
